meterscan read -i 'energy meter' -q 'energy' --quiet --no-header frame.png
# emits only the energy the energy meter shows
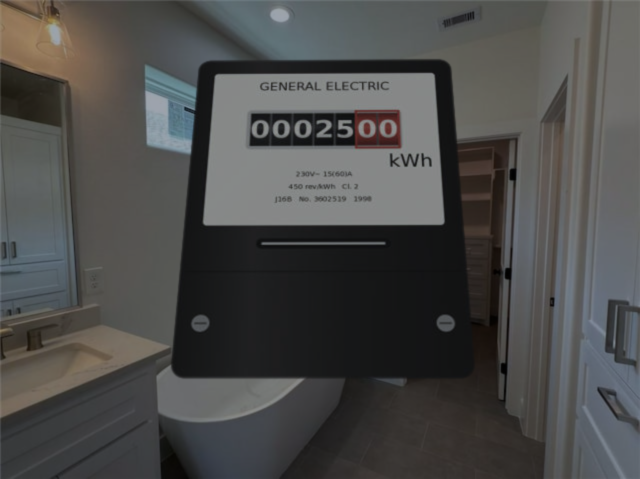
25.00 kWh
